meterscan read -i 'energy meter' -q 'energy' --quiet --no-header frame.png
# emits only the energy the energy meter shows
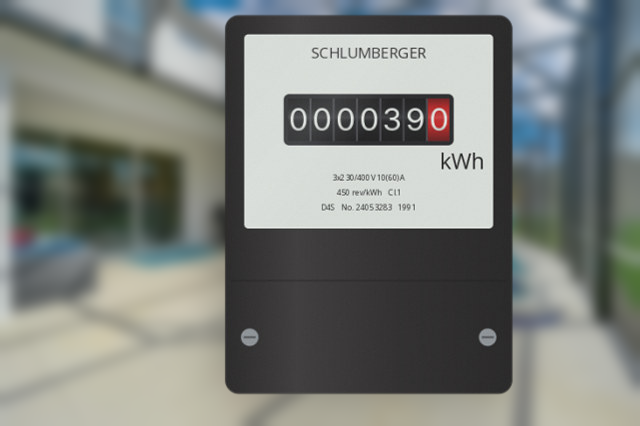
39.0 kWh
